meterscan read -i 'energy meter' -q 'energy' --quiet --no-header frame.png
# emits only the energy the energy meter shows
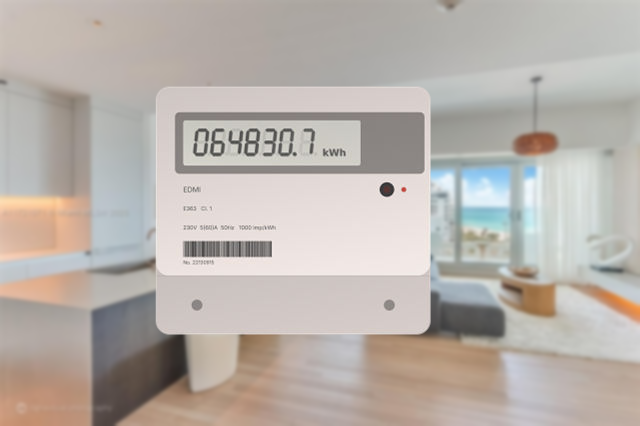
64830.7 kWh
